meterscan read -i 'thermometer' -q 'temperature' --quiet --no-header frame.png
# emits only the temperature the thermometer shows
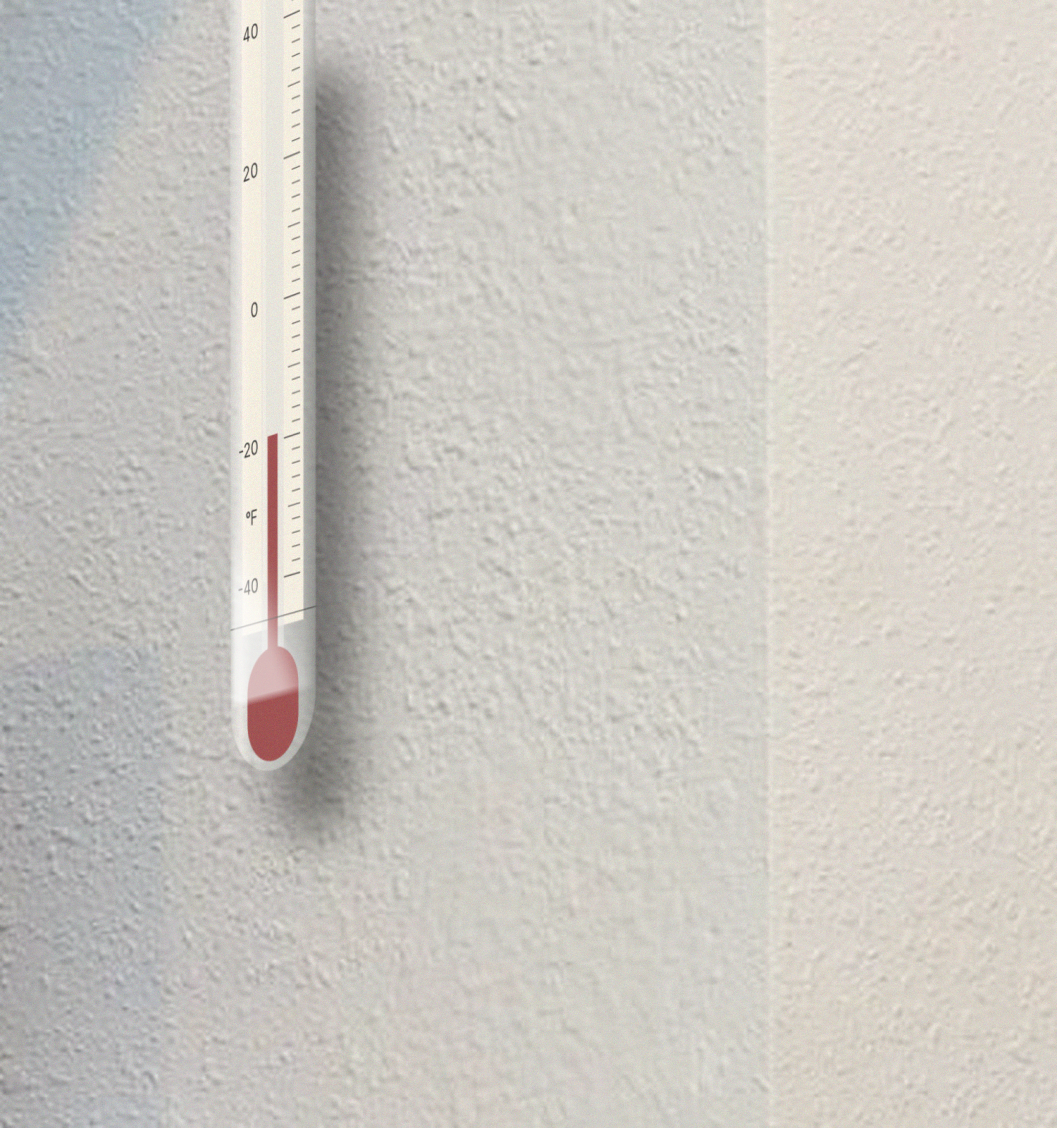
-19 °F
